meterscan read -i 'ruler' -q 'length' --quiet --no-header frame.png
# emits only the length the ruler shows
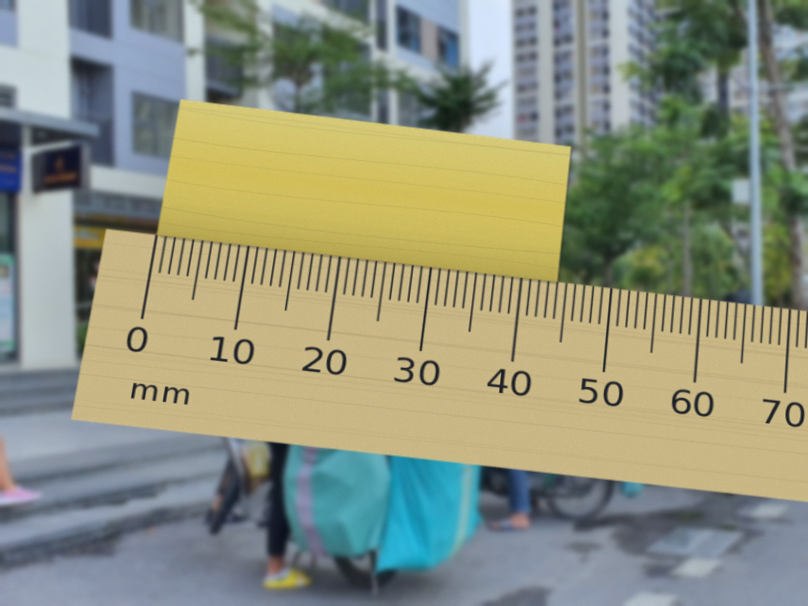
44 mm
